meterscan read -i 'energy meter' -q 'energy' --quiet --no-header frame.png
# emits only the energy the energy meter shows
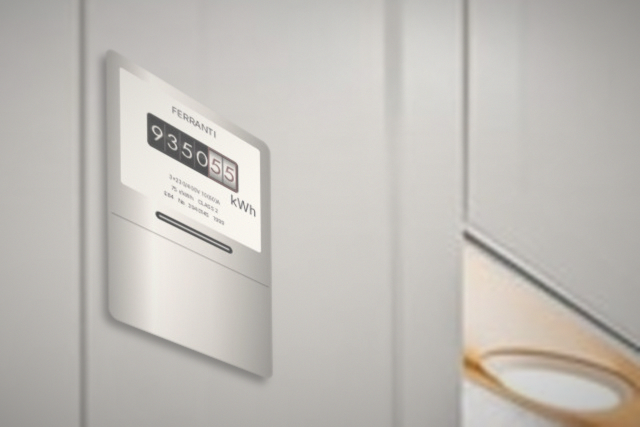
9350.55 kWh
